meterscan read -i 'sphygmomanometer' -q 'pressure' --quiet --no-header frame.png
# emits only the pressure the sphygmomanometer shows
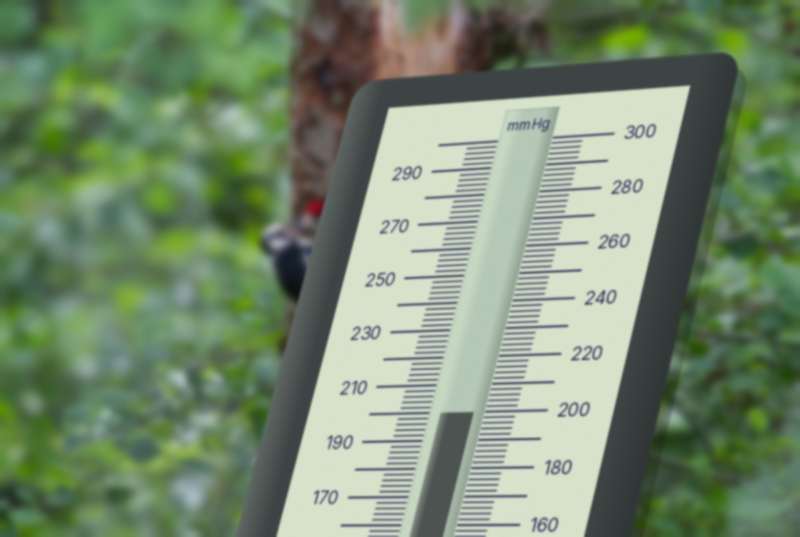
200 mmHg
